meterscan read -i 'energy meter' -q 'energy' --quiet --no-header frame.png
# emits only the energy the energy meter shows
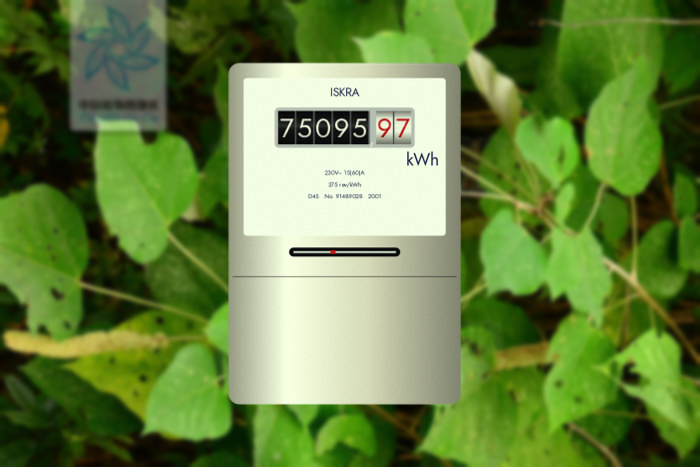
75095.97 kWh
